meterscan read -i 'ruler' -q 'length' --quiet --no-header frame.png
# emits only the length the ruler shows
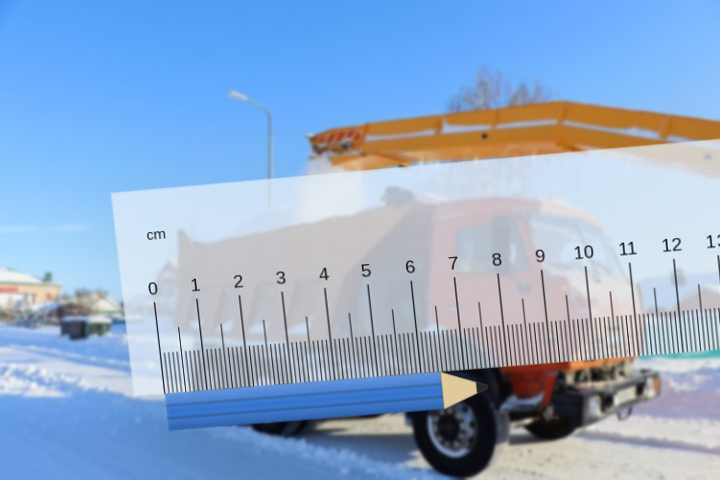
7.5 cm
